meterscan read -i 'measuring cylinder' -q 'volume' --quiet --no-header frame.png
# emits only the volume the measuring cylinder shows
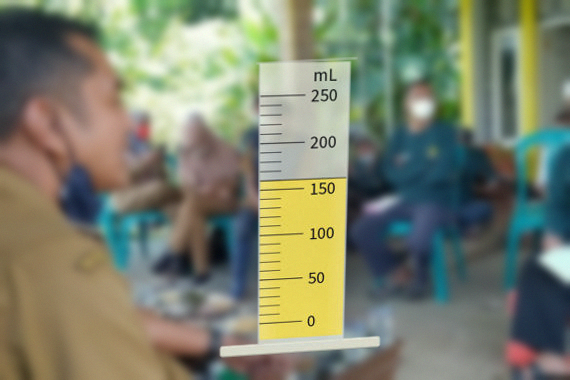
160 mL
